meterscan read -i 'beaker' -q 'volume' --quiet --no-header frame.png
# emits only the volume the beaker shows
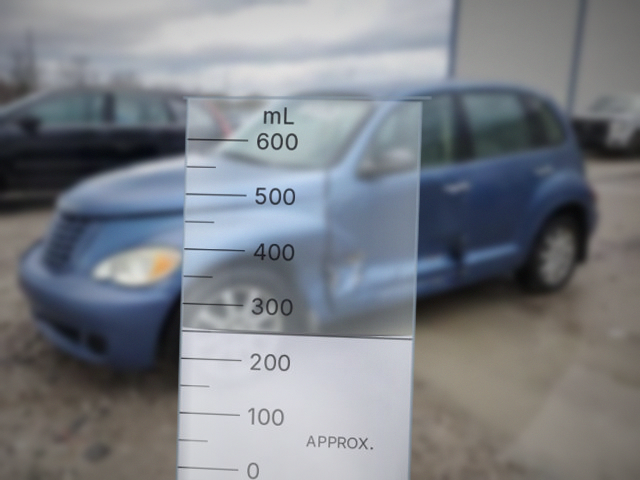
250 mL
